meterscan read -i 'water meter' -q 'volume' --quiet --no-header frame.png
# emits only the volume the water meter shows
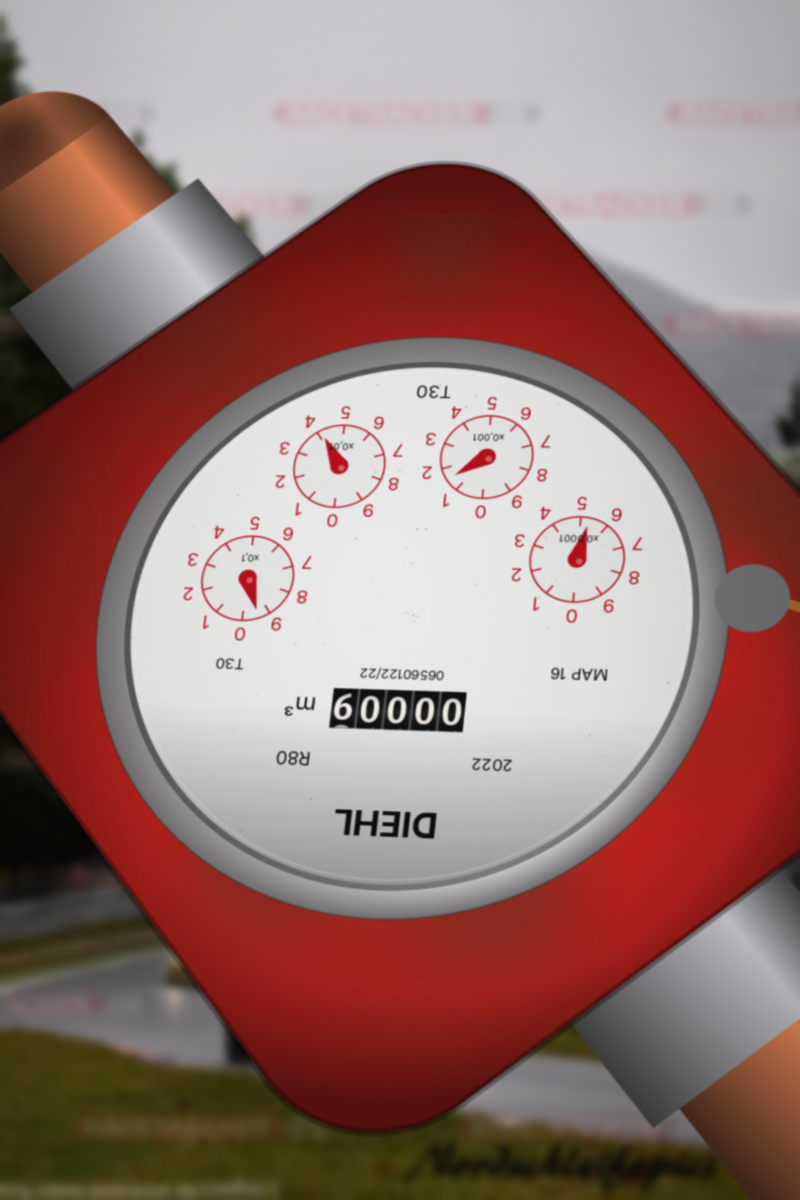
8.9415 m³
